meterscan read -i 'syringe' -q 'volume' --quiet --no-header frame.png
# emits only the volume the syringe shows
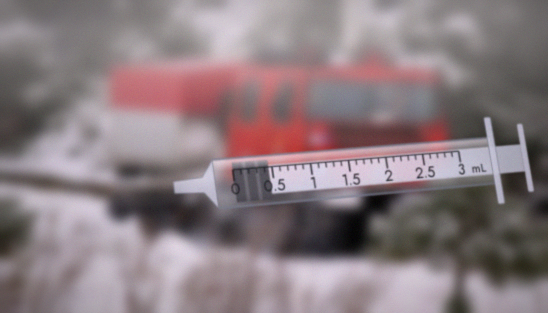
0 mL
